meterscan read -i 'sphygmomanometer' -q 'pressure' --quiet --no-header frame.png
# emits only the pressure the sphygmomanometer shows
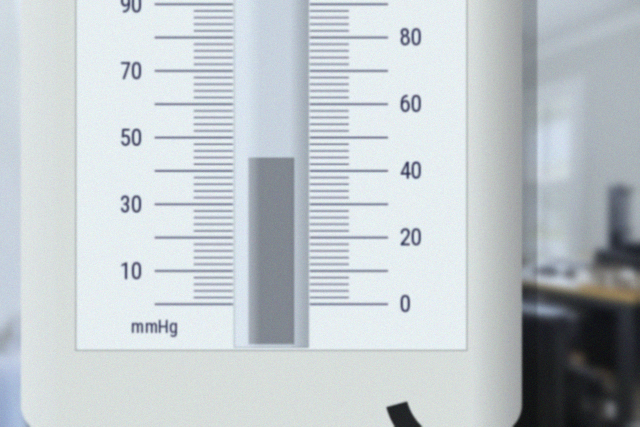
44 mmHg
